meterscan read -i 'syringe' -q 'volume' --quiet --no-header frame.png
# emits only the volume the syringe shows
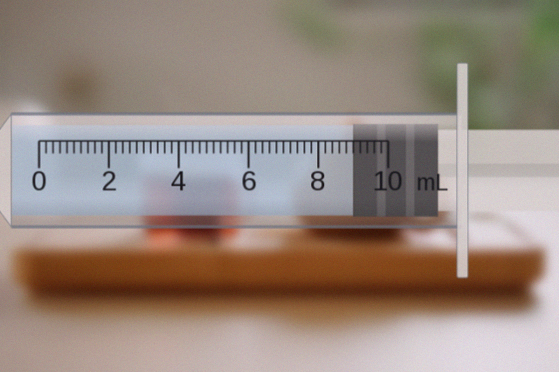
9 mL
